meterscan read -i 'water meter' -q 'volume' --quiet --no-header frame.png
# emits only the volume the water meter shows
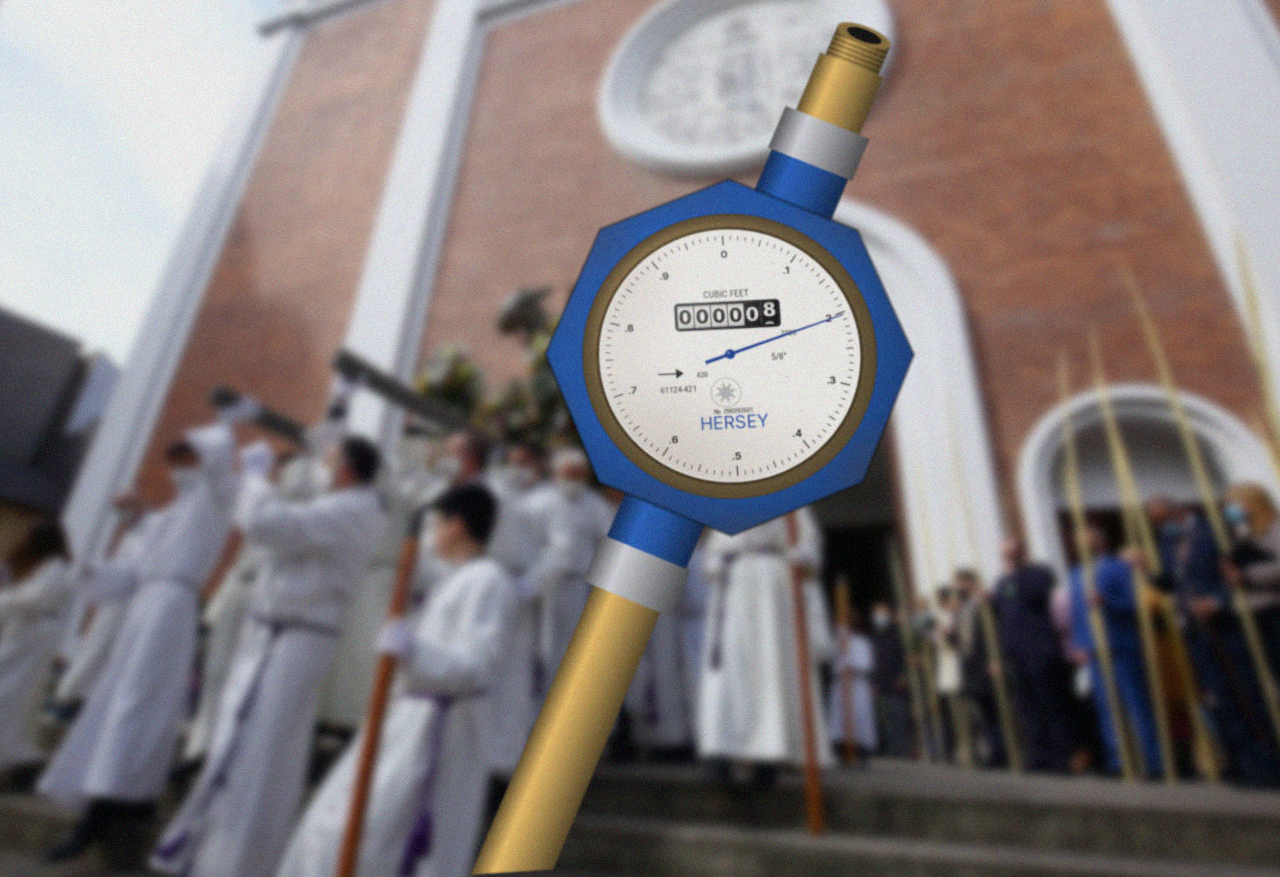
8.20 ft³
